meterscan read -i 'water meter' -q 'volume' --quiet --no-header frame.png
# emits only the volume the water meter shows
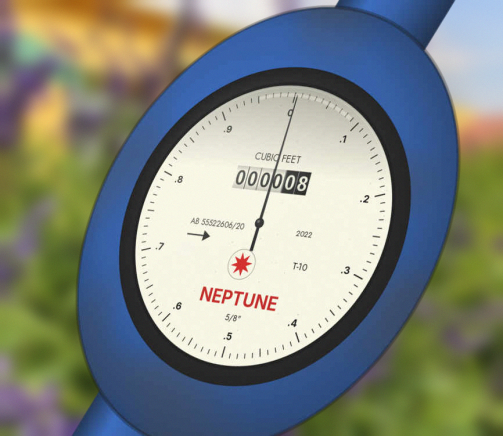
8.00 ft³
